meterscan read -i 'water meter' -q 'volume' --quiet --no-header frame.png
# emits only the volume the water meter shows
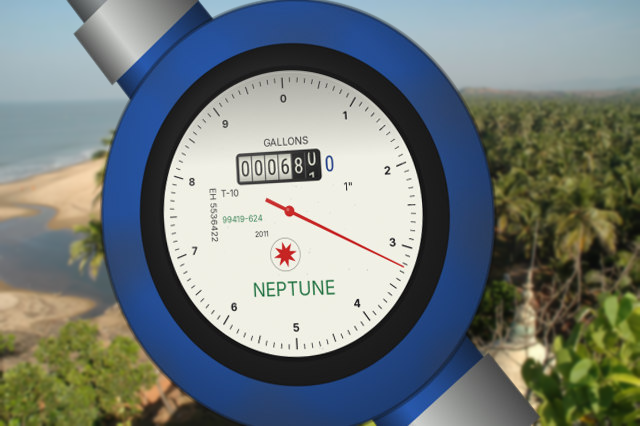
6803.2 gal
